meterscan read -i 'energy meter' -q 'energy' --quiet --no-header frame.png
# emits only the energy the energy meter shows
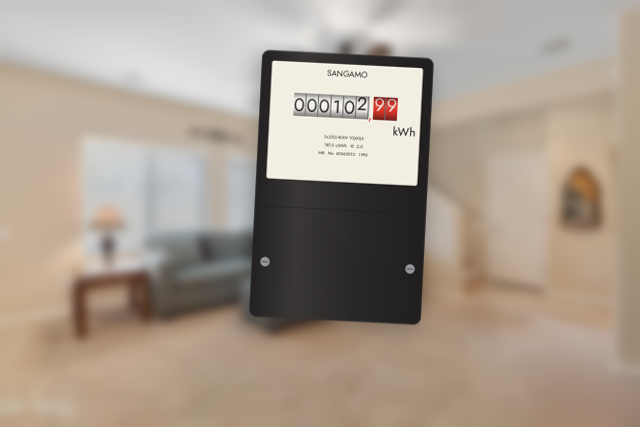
102.99 kWh
